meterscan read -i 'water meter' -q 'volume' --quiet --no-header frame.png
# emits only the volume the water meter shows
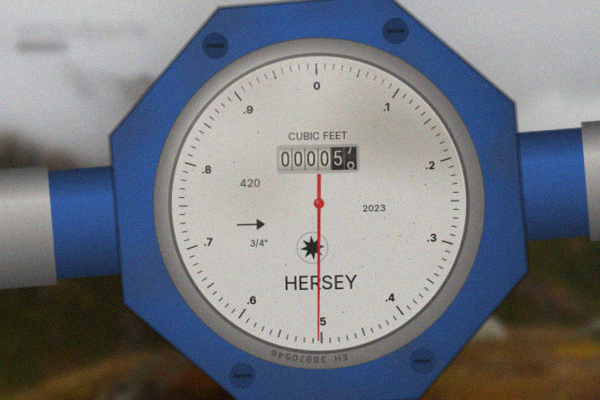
57.50 ft³
